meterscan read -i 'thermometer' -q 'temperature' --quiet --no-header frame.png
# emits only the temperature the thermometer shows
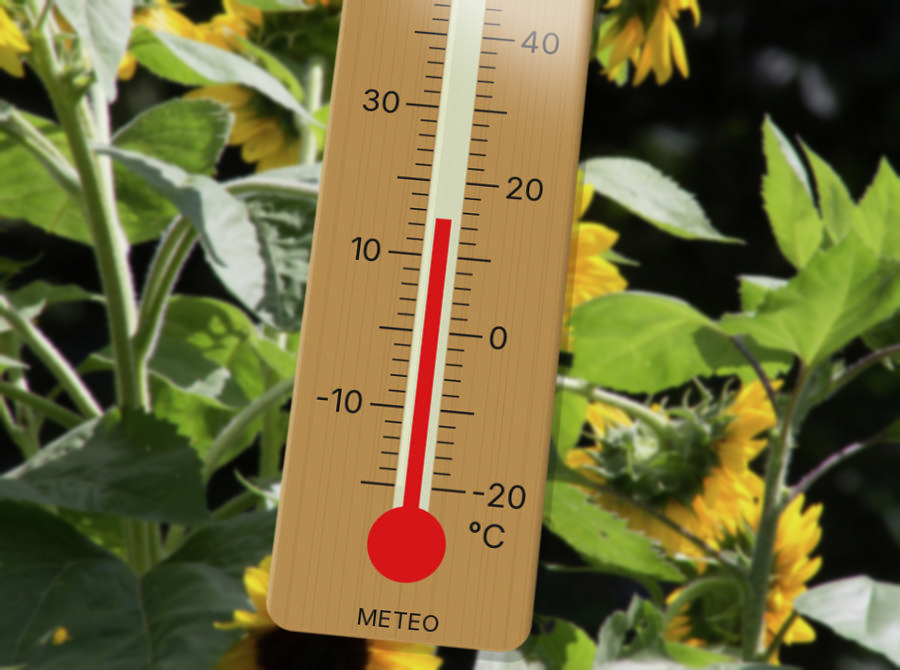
15 °C
